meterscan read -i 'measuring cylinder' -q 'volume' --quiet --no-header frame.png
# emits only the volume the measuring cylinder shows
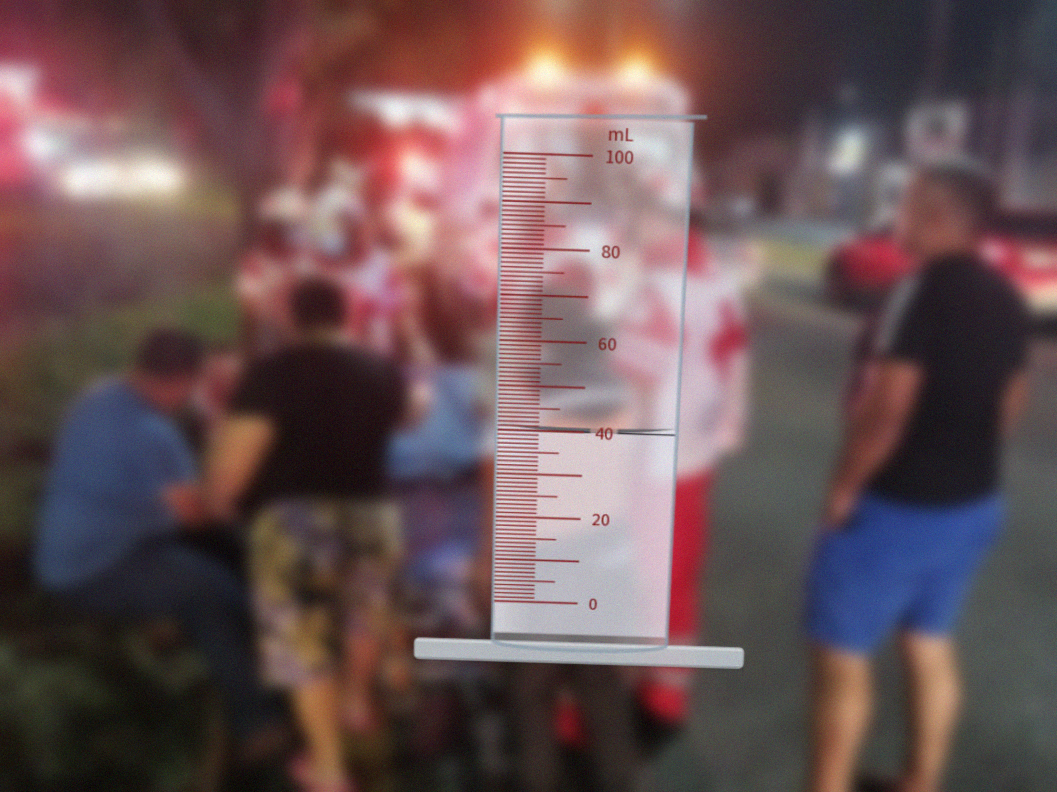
40 mL
